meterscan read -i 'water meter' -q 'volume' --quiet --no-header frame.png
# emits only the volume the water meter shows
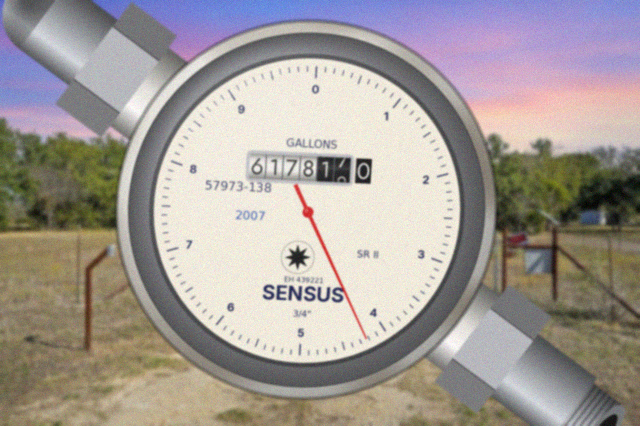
6178174.2 gal
